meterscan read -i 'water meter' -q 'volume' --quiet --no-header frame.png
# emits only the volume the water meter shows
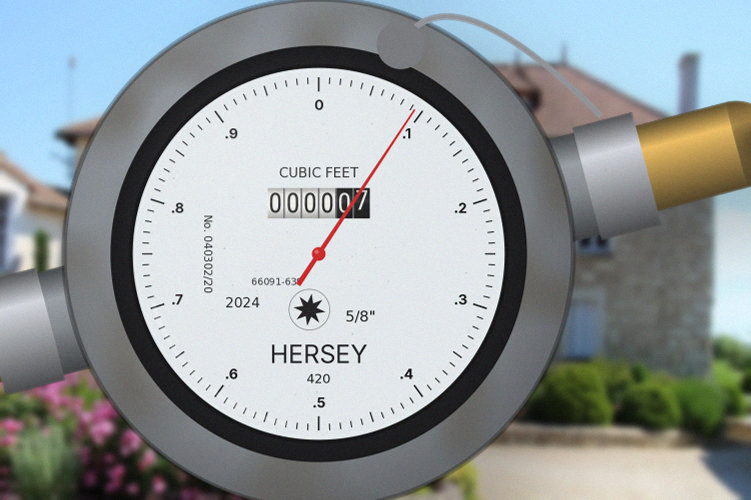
7.09 ft³
